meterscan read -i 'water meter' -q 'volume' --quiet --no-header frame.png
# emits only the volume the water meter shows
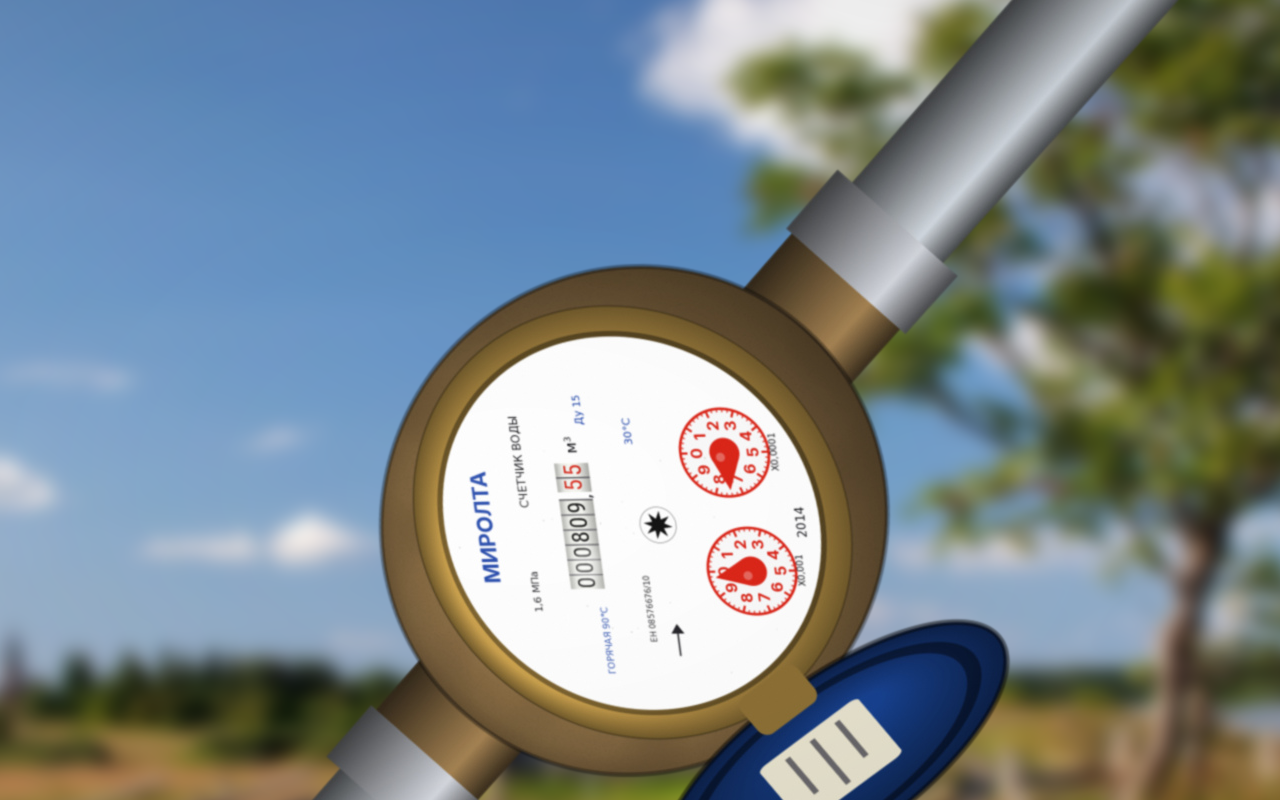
809.5497 m³
